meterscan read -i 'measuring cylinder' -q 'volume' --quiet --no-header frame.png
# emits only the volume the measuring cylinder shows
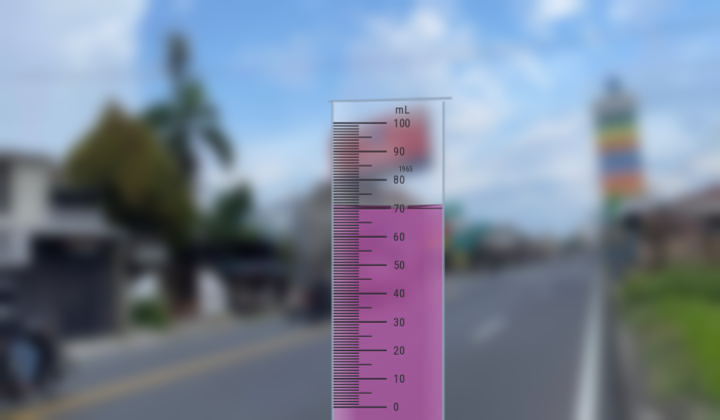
70 mL
